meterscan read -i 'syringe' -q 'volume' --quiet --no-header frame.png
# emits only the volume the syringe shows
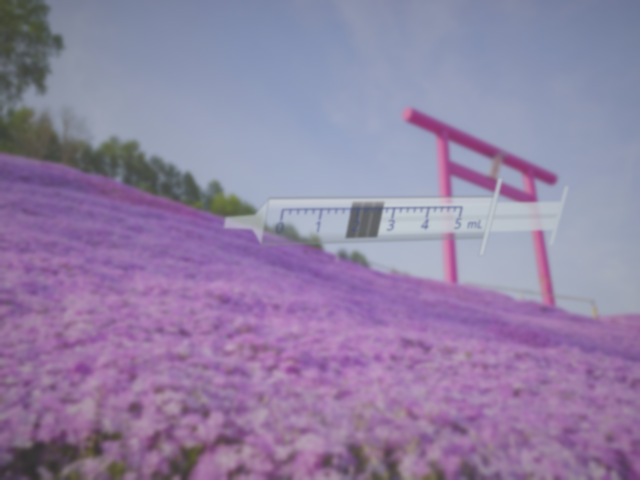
1.8 mL
